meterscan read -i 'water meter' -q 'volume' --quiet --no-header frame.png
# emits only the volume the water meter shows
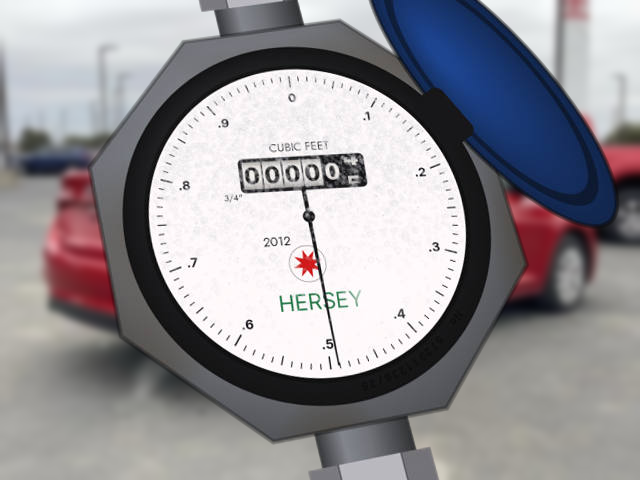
4.49 ft³
